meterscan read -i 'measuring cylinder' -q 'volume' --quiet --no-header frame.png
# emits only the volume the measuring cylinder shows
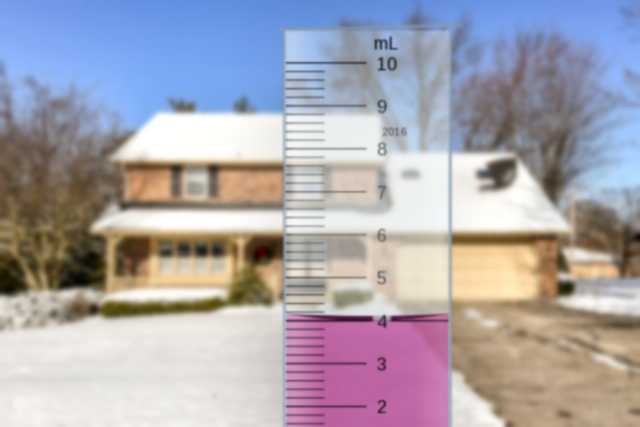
4 mL
